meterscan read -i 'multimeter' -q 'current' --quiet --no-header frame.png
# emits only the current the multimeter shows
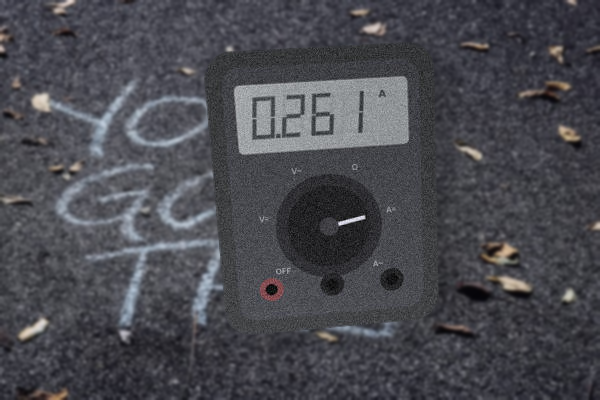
0.261 A
